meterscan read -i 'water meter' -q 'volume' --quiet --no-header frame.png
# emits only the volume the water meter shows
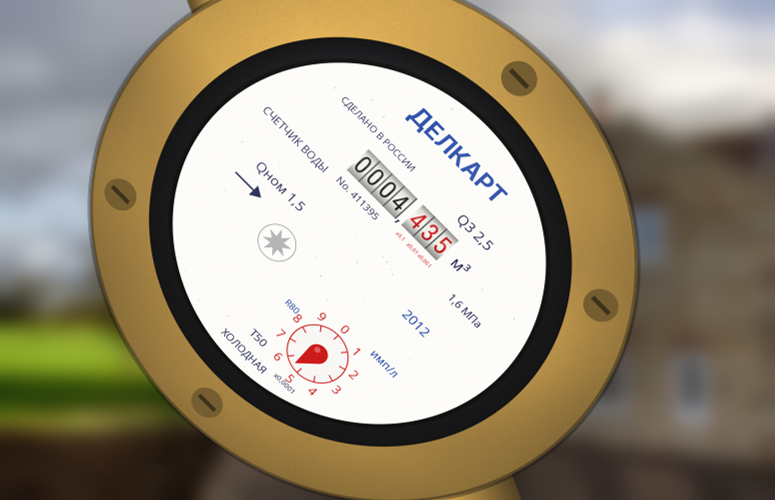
4.4355 m³
